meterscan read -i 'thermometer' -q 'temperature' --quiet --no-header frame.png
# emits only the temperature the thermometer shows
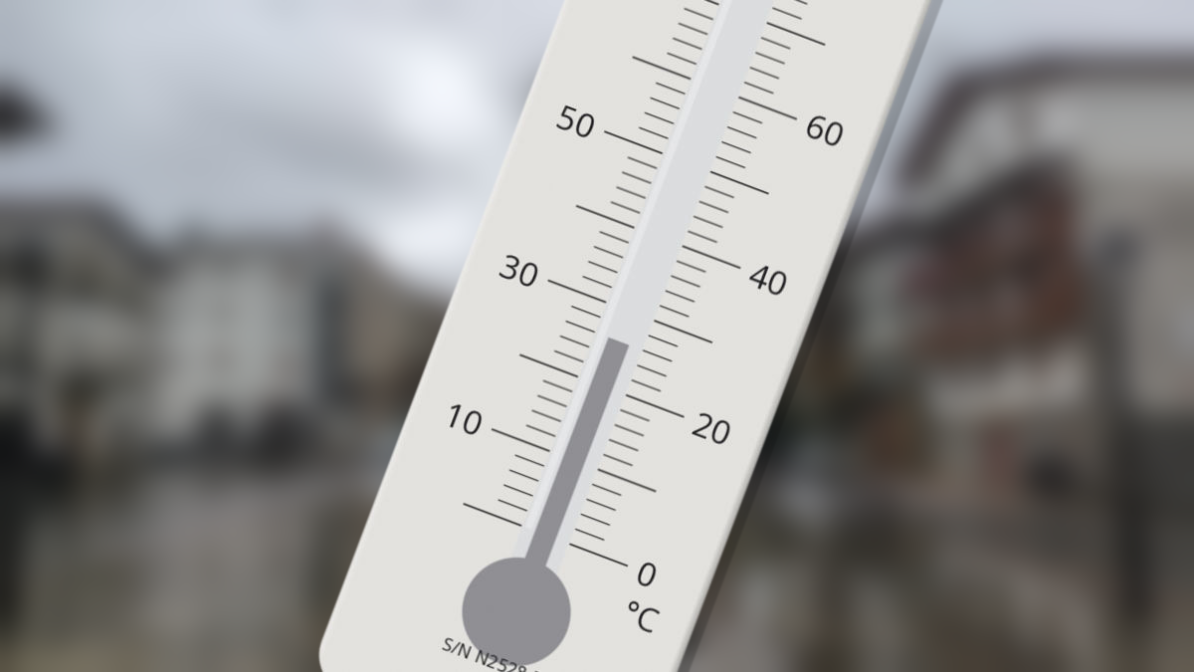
26 °C
